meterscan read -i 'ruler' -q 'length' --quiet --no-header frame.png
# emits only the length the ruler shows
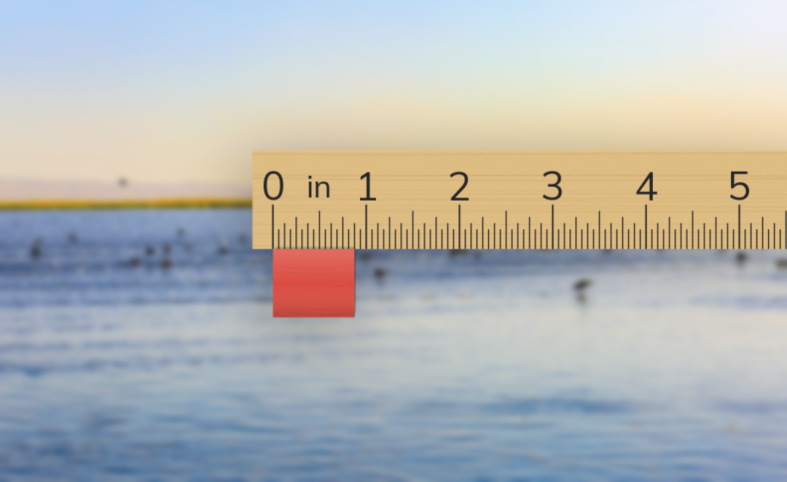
0.875 in
